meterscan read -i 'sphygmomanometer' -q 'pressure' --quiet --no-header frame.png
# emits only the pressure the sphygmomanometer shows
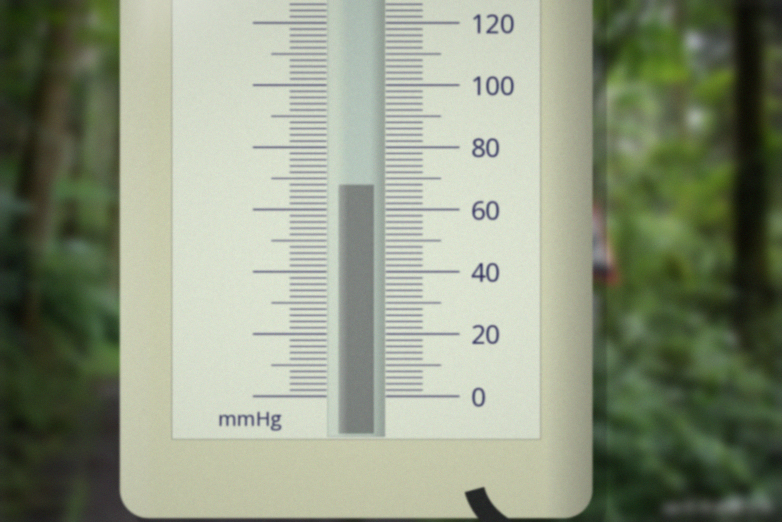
68 mmHg
